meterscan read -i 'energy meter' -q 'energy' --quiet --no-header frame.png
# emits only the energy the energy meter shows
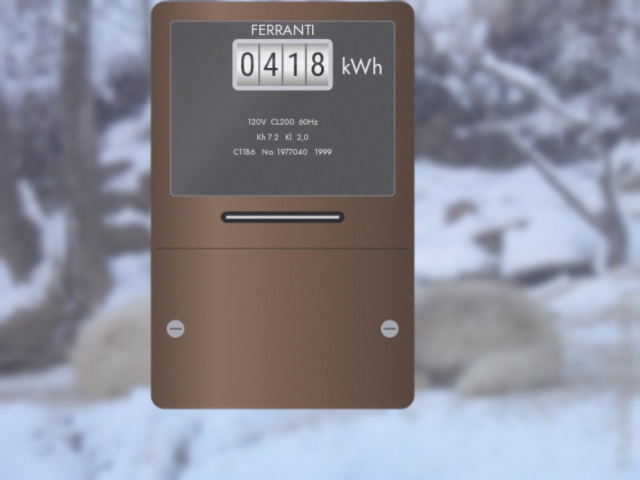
418 kWh
